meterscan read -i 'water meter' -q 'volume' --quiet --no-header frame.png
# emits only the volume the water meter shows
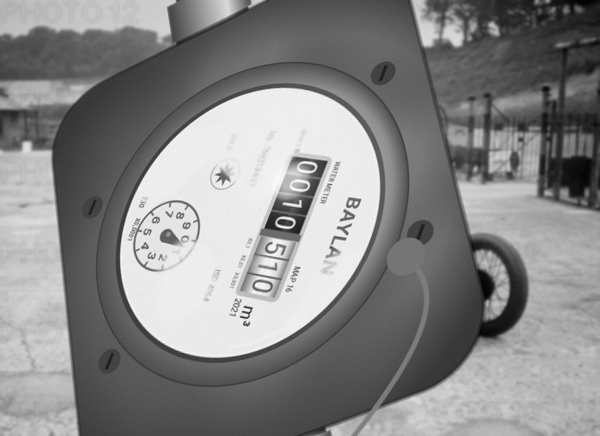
10.5100 m³
